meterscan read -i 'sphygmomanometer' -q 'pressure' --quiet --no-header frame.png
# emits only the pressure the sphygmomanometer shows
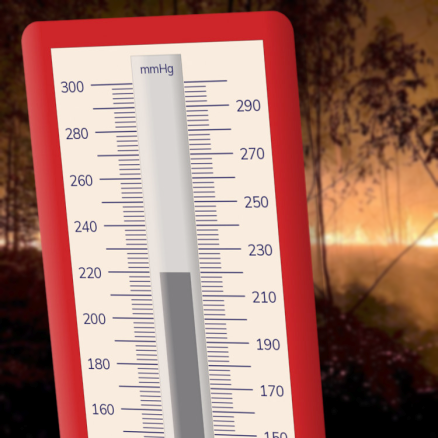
220 mmHg
